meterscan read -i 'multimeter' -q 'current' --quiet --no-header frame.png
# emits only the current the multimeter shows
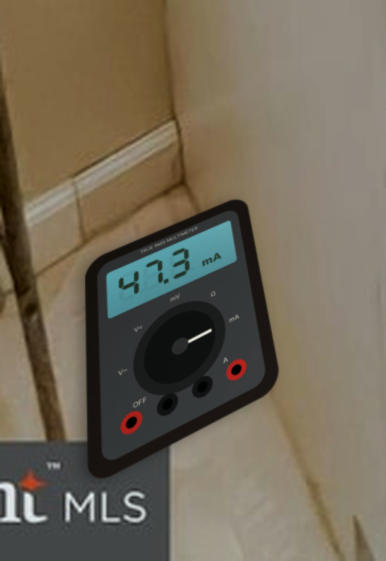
47.3 mA
